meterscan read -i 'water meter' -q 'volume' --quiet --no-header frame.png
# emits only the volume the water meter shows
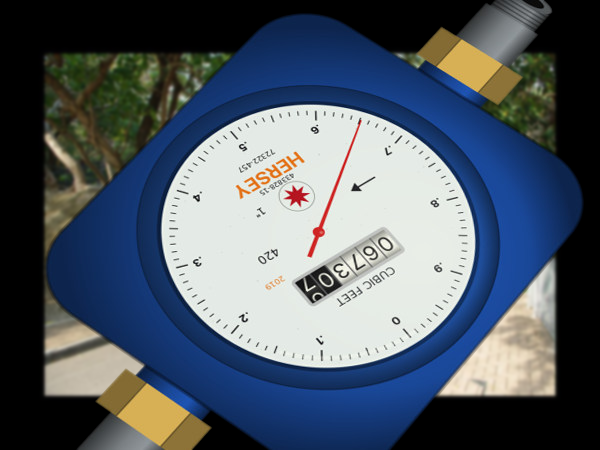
67306.65 ft³
